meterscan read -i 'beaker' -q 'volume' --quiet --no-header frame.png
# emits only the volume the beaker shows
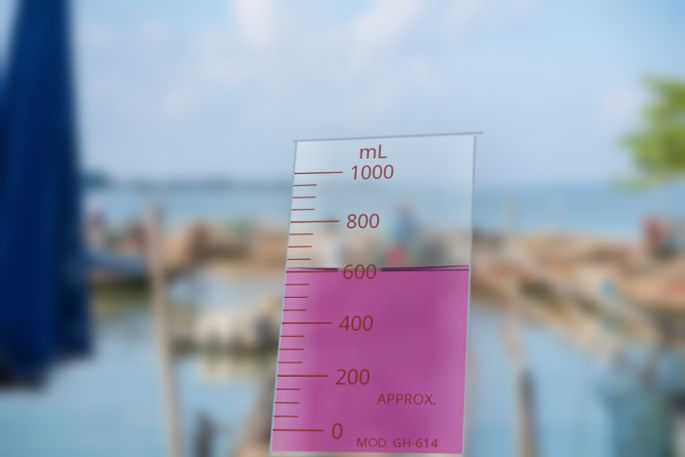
600 mL
